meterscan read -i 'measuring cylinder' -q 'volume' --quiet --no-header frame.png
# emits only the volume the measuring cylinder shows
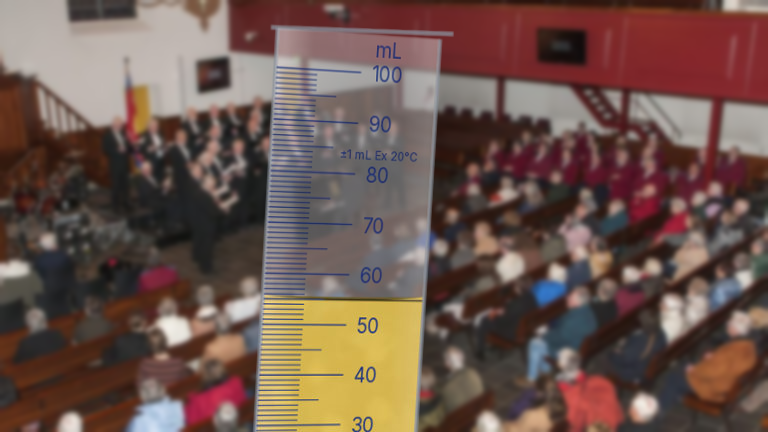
55 mL
